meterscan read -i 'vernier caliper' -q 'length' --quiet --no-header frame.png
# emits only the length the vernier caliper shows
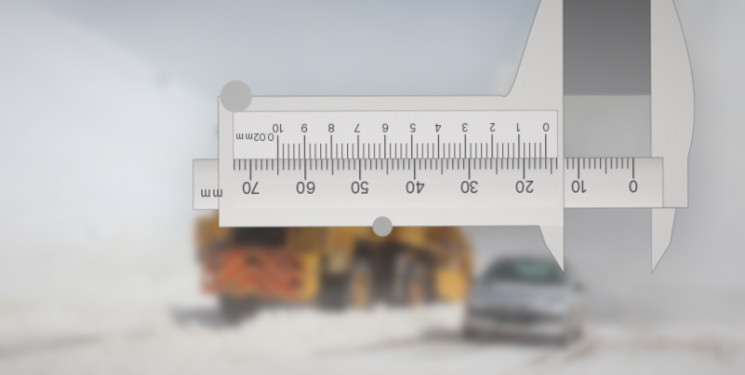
16.0 mm
